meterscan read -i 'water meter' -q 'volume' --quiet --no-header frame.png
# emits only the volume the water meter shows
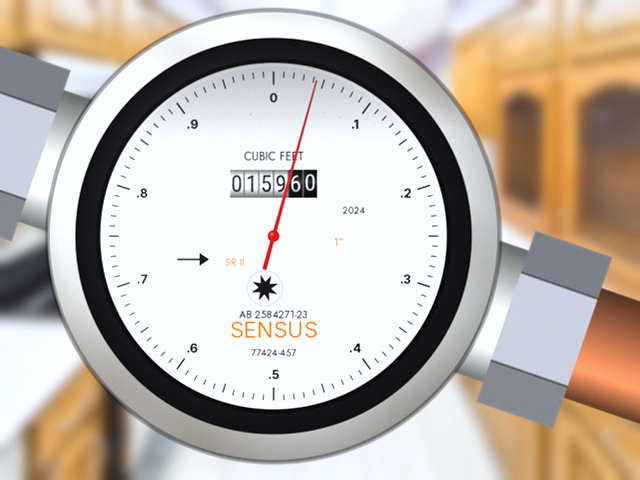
15960.04 ft³
